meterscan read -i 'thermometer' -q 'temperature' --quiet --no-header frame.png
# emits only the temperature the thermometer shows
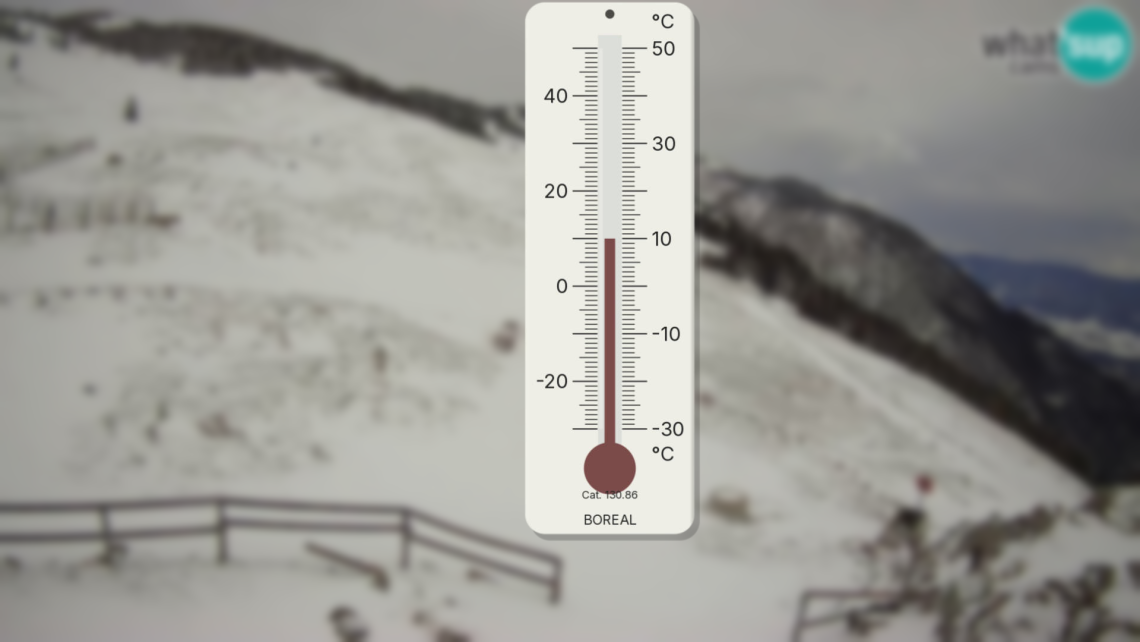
10 °C
